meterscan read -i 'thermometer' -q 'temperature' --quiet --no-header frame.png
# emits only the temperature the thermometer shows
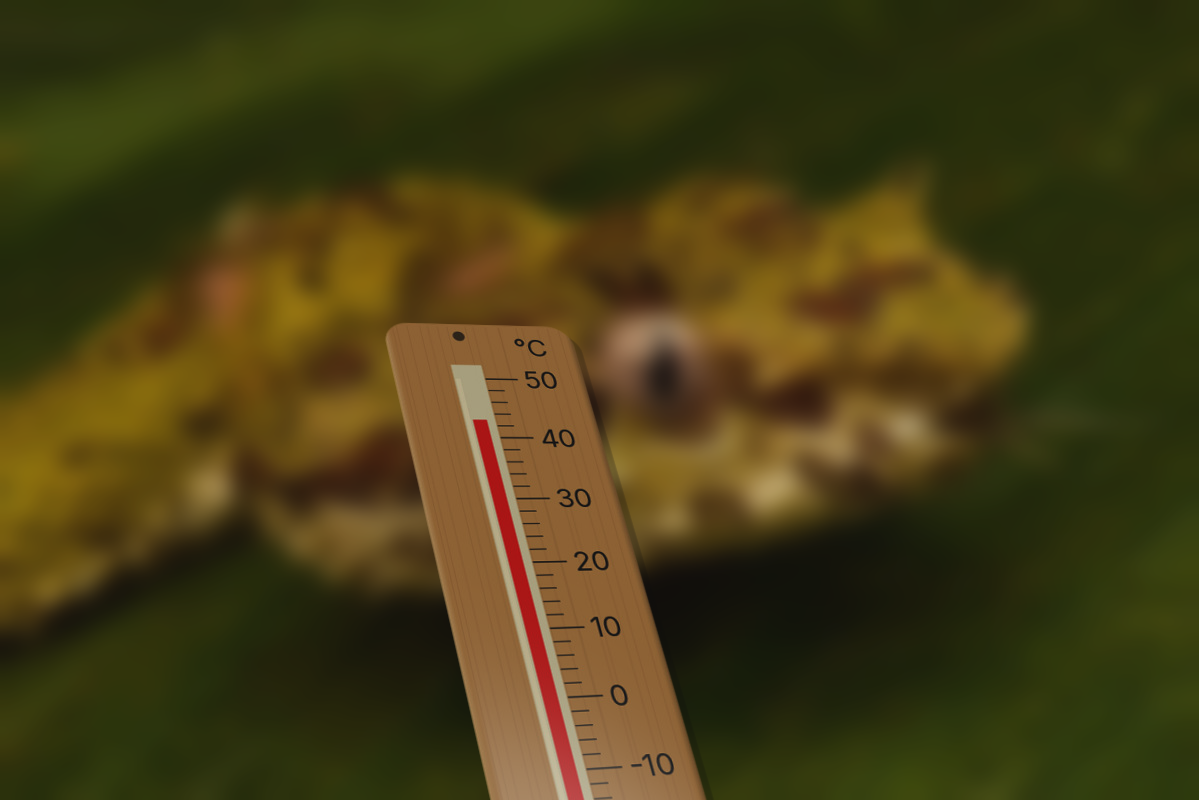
43 °C
